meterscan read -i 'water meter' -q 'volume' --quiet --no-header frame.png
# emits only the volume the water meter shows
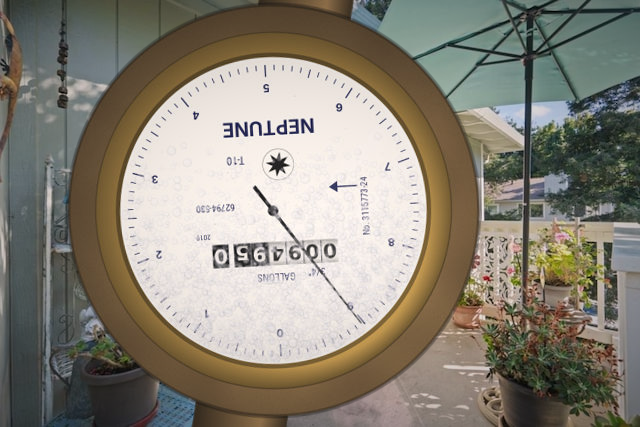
94949.0 gal
